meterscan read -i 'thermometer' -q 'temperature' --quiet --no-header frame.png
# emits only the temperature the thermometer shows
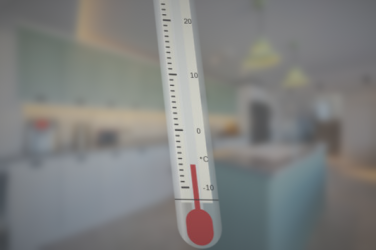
-6 °C
